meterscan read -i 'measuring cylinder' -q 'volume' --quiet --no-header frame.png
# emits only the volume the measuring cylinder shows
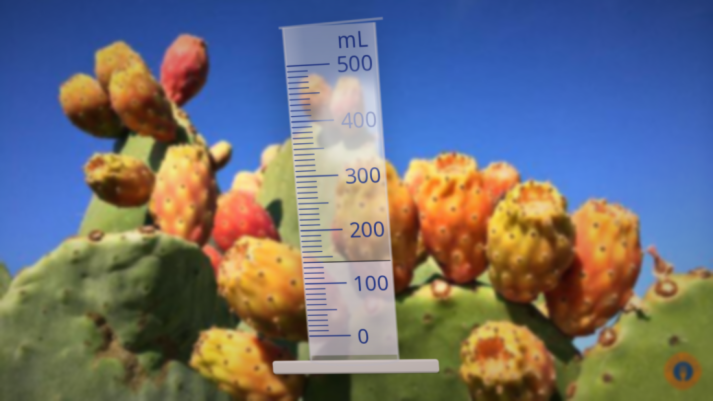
140 mL
